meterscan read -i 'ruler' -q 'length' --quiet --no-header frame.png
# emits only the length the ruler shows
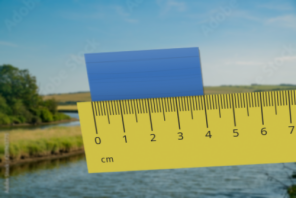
4 cm
